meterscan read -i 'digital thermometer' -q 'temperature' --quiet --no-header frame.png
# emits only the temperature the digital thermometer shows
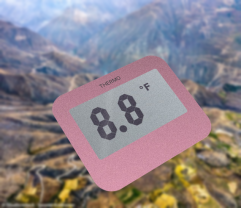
8.8 °F
